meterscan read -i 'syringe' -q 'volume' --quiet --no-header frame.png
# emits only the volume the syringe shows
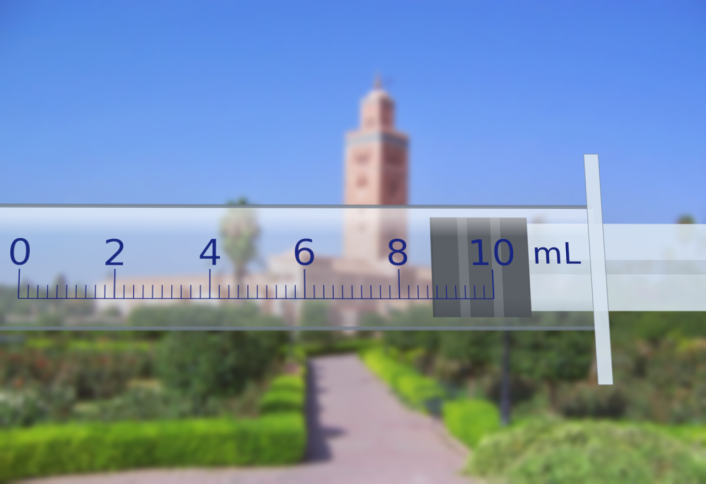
8.7 mL
